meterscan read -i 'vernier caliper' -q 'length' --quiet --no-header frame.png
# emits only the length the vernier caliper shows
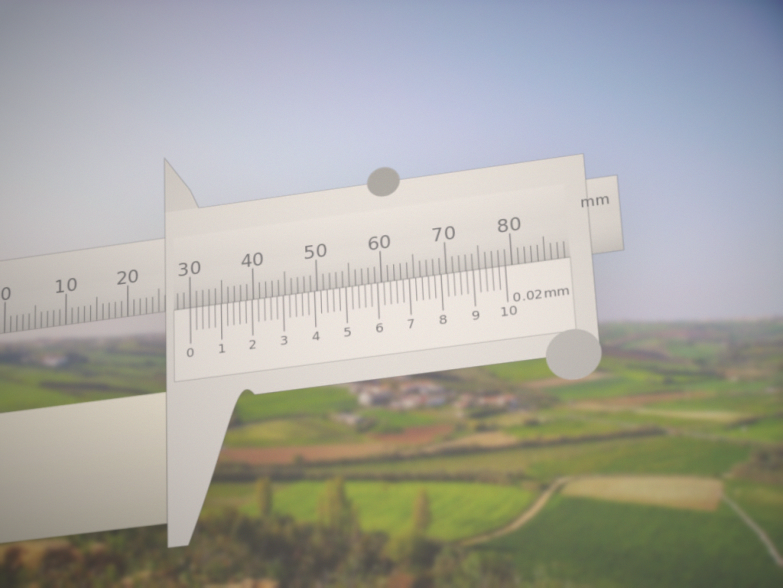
30.0 mm
